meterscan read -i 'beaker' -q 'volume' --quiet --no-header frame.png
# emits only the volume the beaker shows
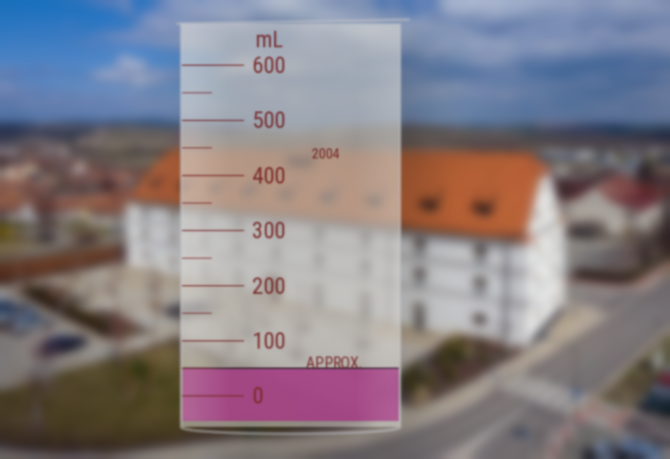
50 mL
